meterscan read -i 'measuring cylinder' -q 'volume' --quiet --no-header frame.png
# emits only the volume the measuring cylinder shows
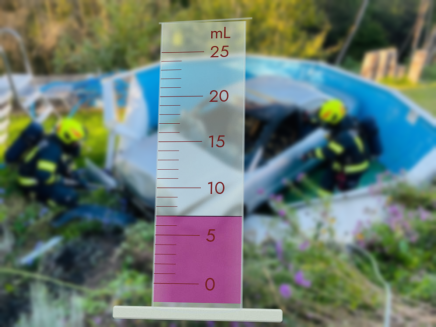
7 mL
